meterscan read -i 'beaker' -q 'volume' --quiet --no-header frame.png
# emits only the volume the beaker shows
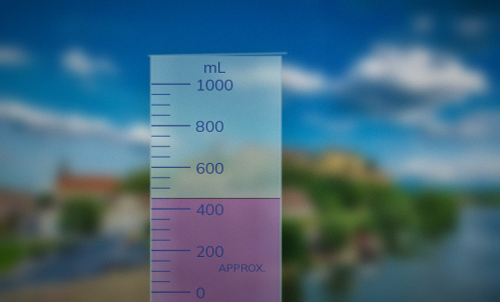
450 mL
